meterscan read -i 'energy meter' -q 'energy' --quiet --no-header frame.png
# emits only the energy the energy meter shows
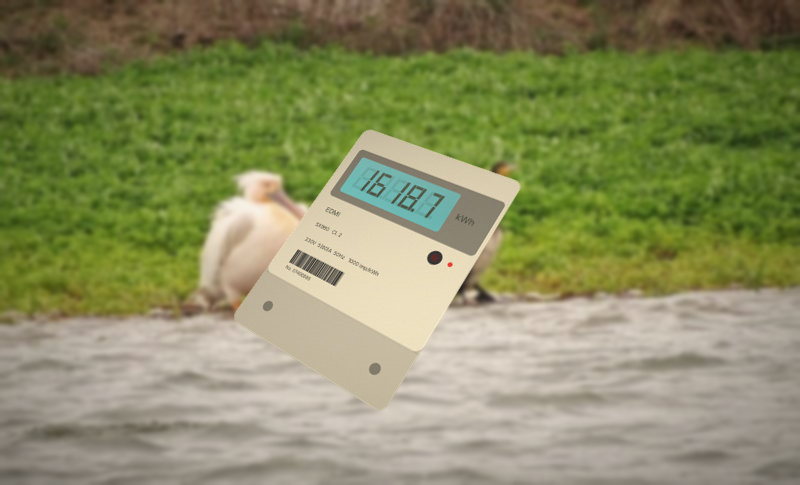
1618.7 kWh
